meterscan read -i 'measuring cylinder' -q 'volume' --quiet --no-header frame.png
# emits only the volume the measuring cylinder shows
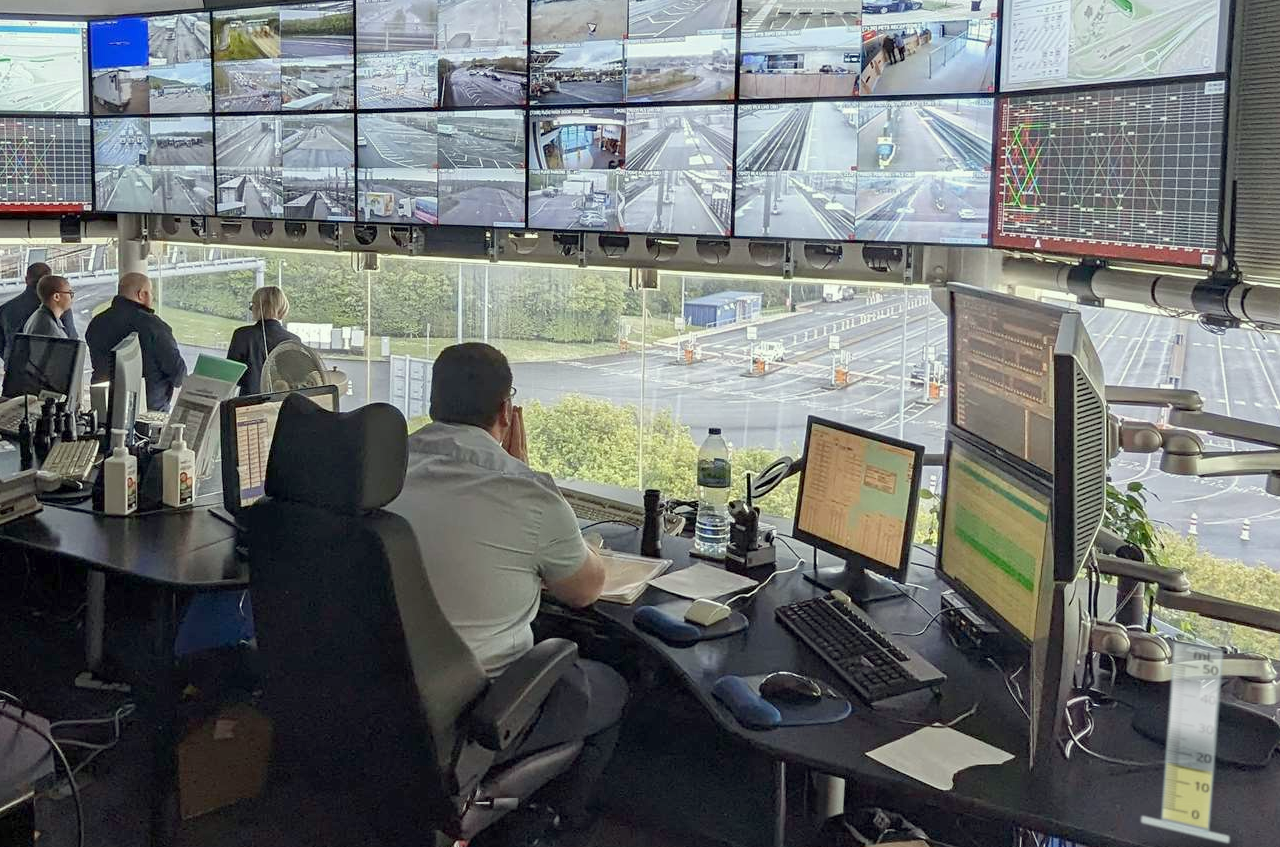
15 mL
